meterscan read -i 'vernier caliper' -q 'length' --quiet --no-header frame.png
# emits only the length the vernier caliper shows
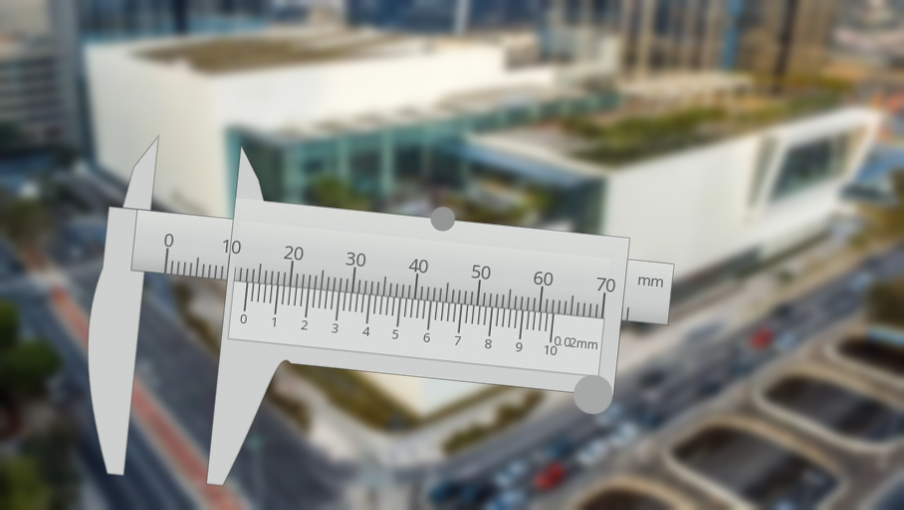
13.2 mm
